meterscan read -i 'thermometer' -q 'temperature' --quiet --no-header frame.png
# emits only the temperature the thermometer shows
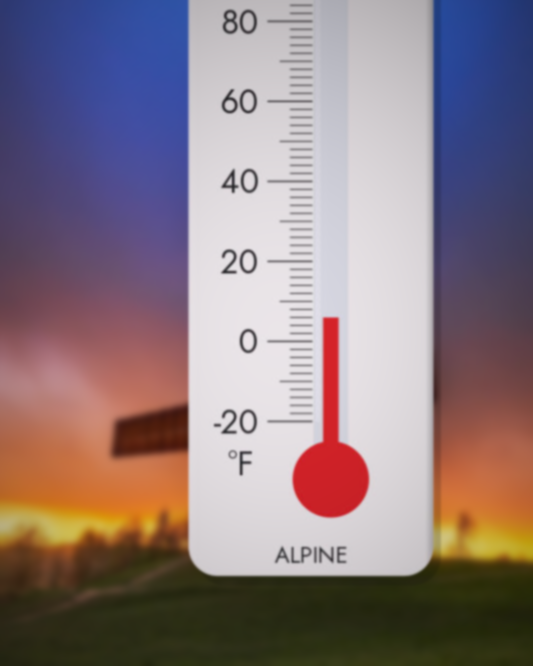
6 °F
